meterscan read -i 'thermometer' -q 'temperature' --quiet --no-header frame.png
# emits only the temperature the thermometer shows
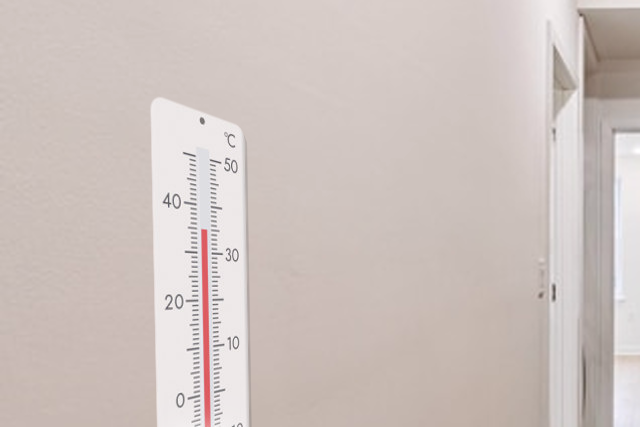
35 °C
